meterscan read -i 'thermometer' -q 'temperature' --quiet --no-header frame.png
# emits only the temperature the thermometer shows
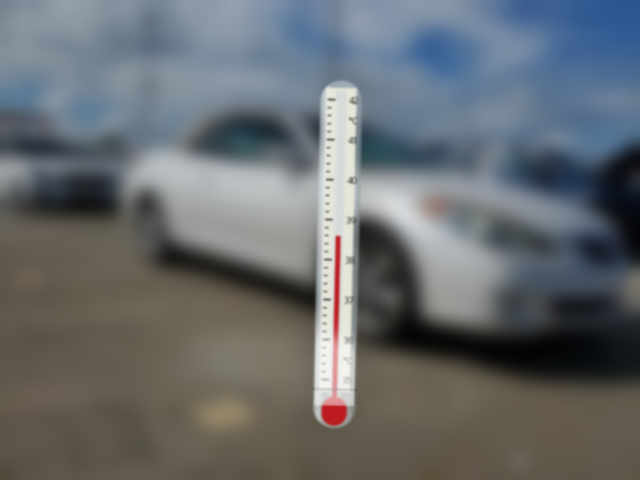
38.6 °C
